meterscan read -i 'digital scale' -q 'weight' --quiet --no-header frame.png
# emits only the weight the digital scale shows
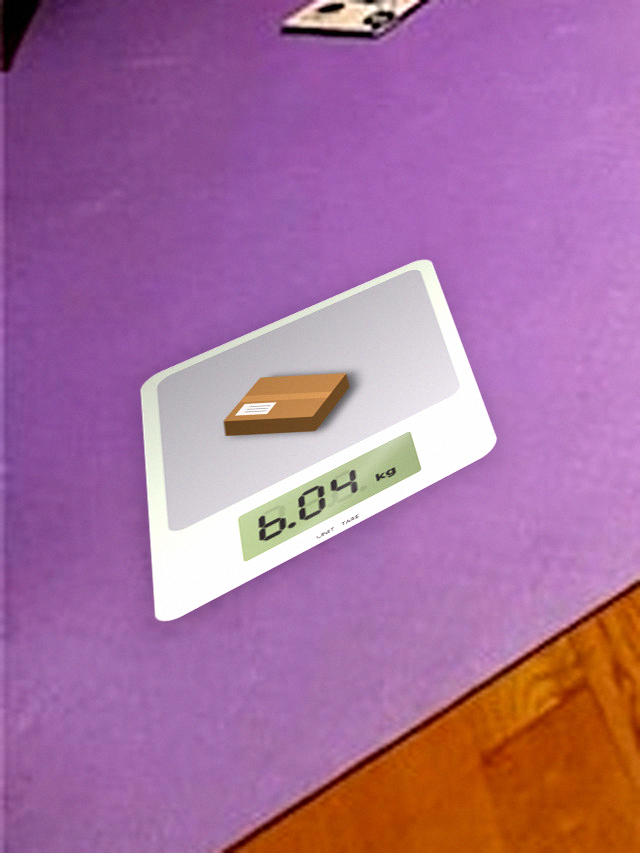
6.04 kg
